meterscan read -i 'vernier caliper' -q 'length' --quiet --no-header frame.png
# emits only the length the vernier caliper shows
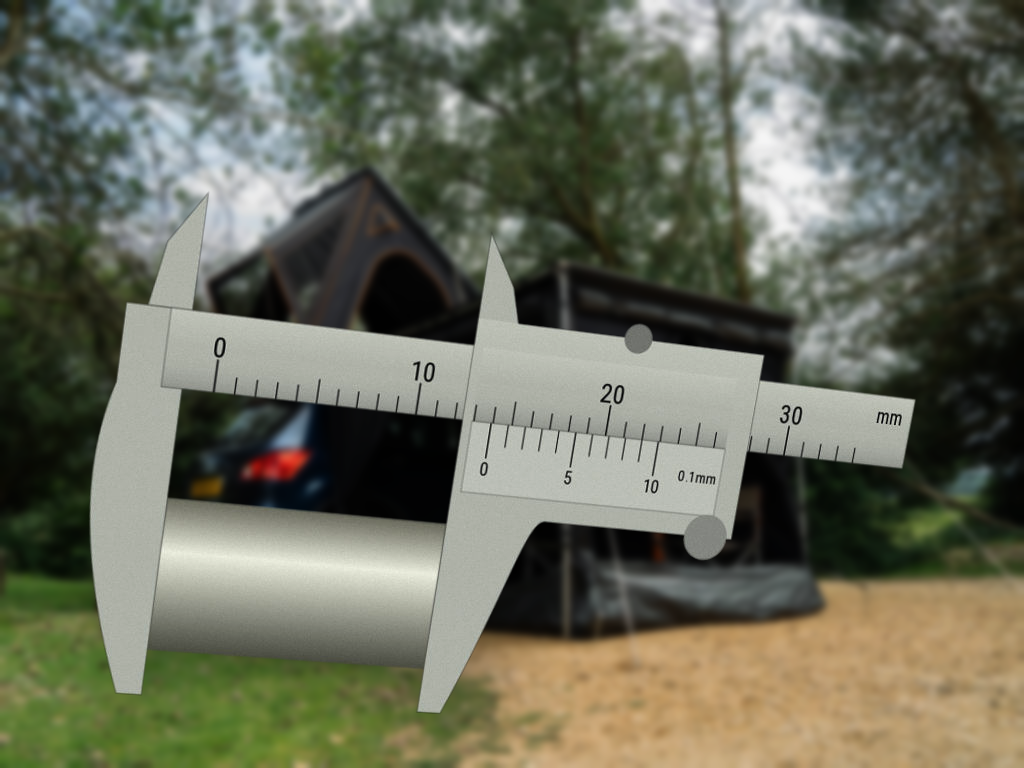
13.9 mm
